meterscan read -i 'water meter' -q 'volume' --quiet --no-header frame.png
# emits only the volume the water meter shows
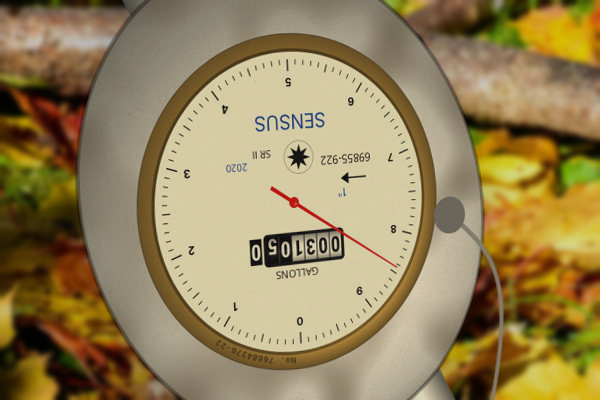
31048.4 gal
